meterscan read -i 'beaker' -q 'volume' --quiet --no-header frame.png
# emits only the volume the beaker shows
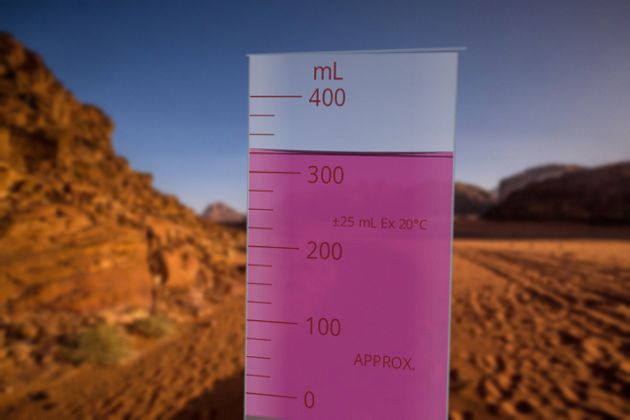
325 mL
